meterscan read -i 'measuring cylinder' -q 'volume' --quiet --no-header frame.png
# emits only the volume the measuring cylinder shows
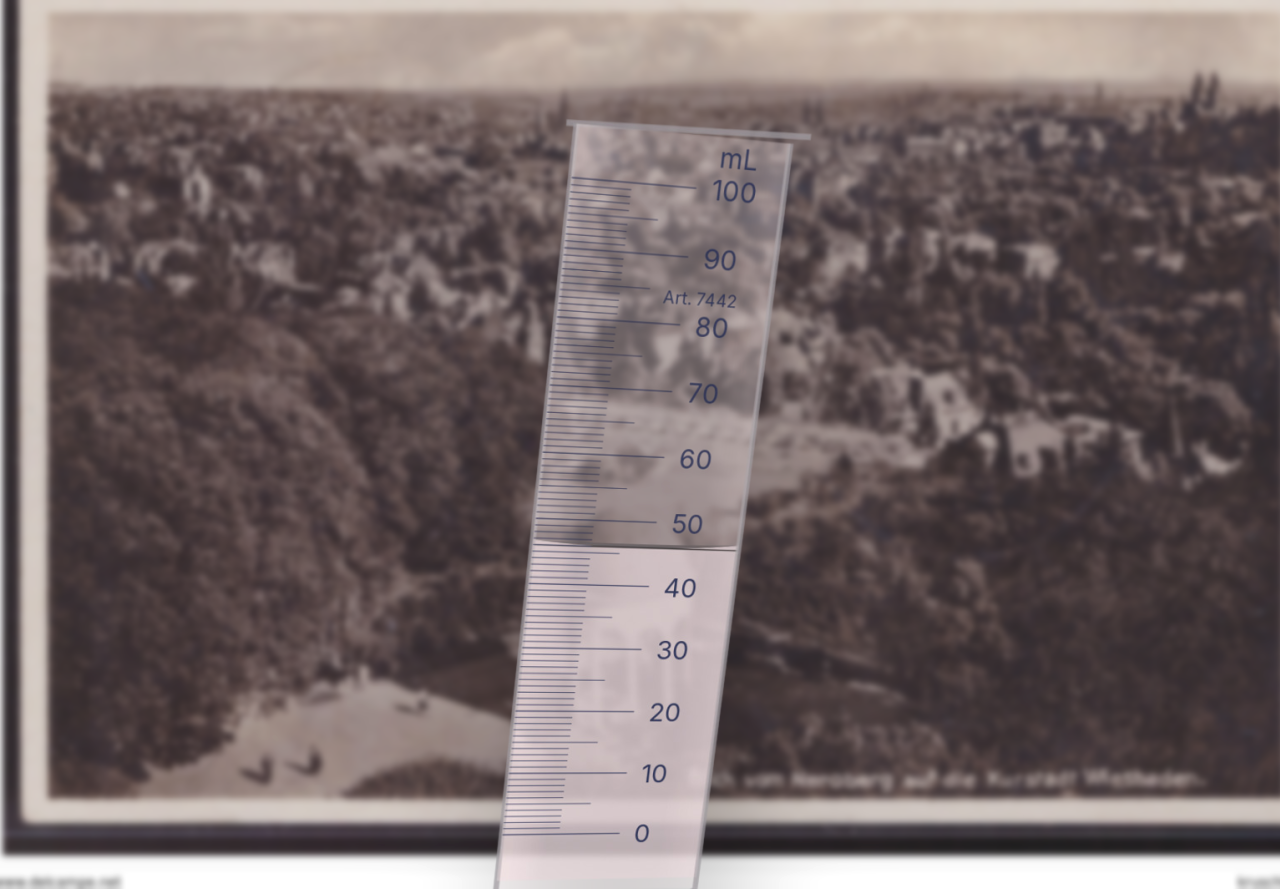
46 mL
